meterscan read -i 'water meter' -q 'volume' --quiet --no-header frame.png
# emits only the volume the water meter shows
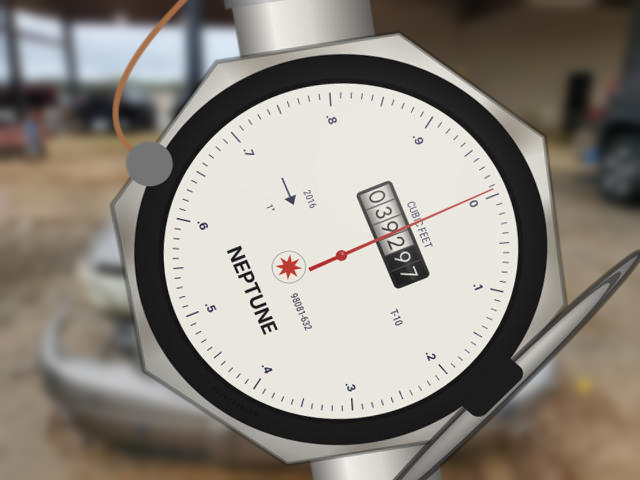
39296.99 ft³
